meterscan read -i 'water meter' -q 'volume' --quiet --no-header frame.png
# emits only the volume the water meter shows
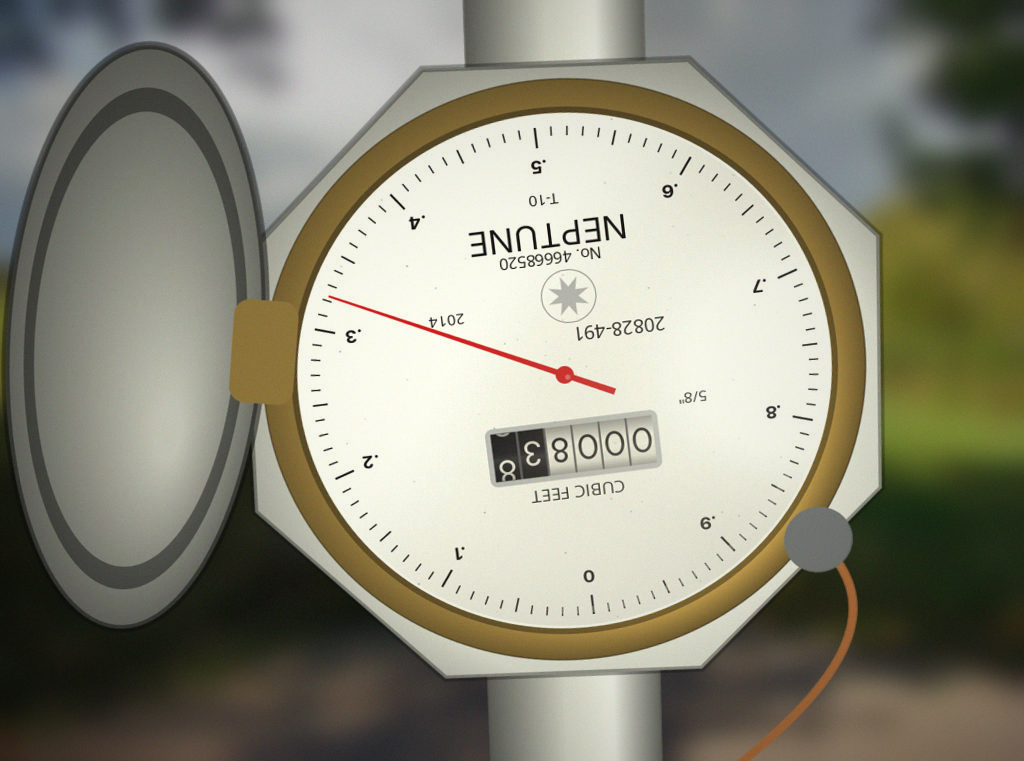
838.32 ft³
